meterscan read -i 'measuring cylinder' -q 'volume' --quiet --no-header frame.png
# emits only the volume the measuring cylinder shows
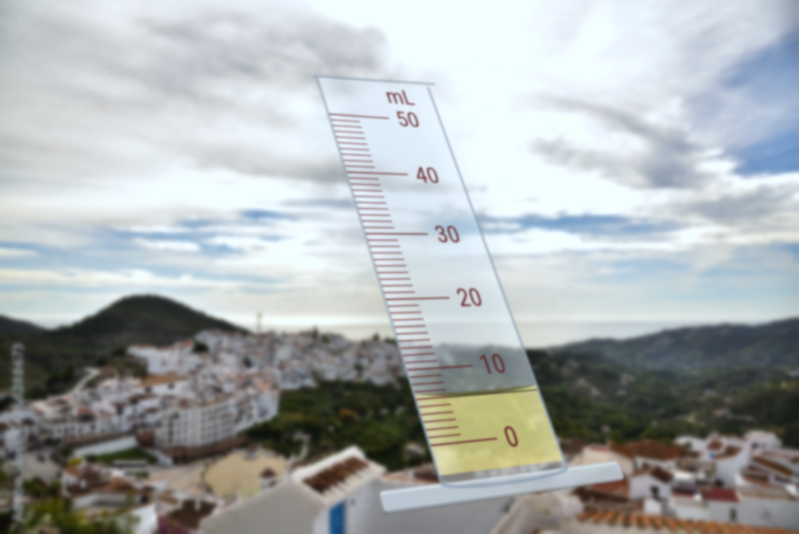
6 mL
